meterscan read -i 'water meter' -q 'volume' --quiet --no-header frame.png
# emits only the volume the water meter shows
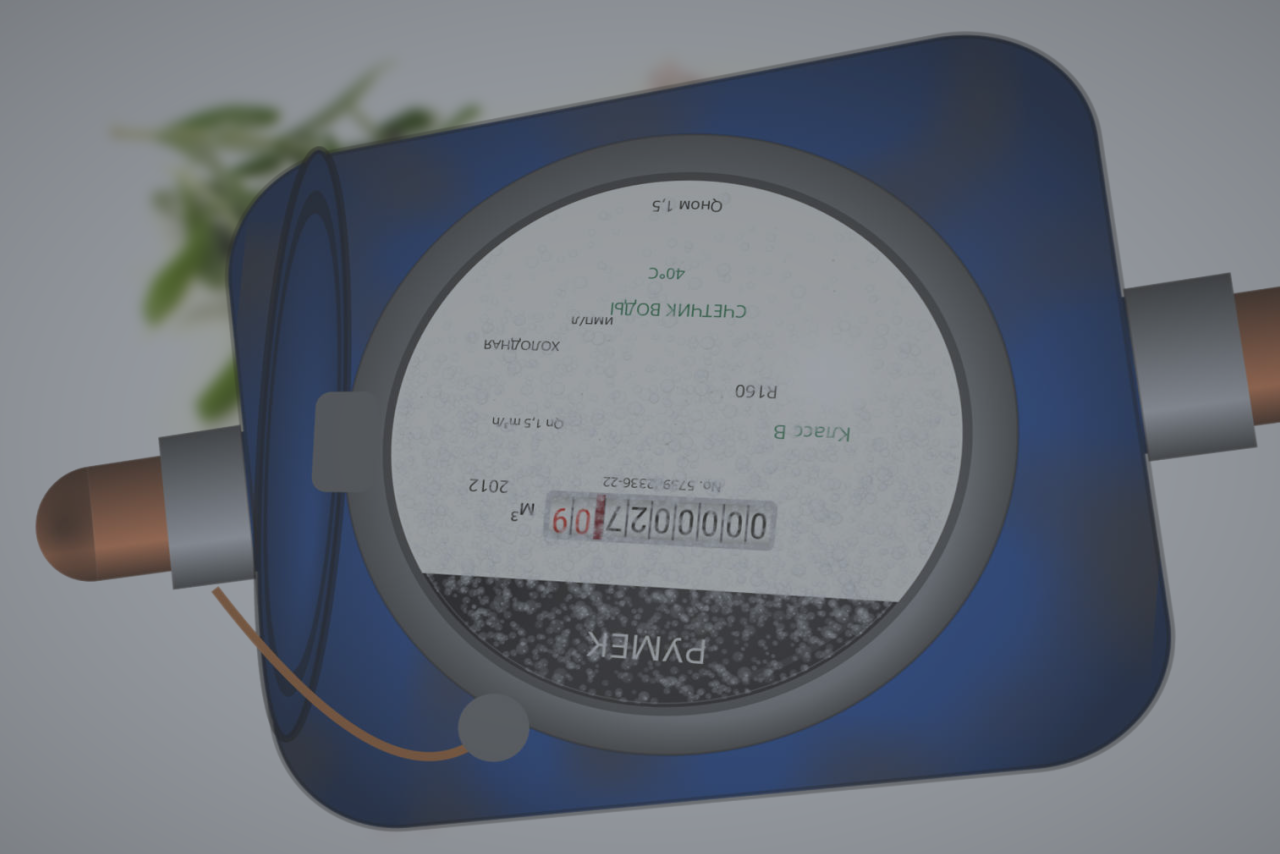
27.09 m³
